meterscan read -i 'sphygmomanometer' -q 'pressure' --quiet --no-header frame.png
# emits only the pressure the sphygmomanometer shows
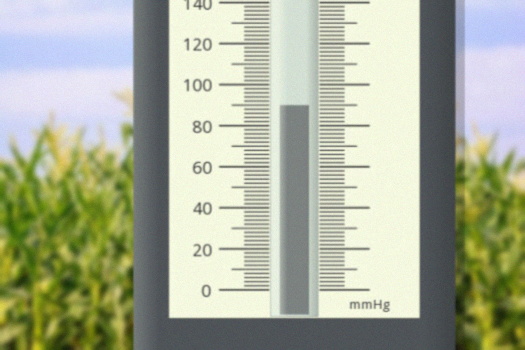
90 mmHg
